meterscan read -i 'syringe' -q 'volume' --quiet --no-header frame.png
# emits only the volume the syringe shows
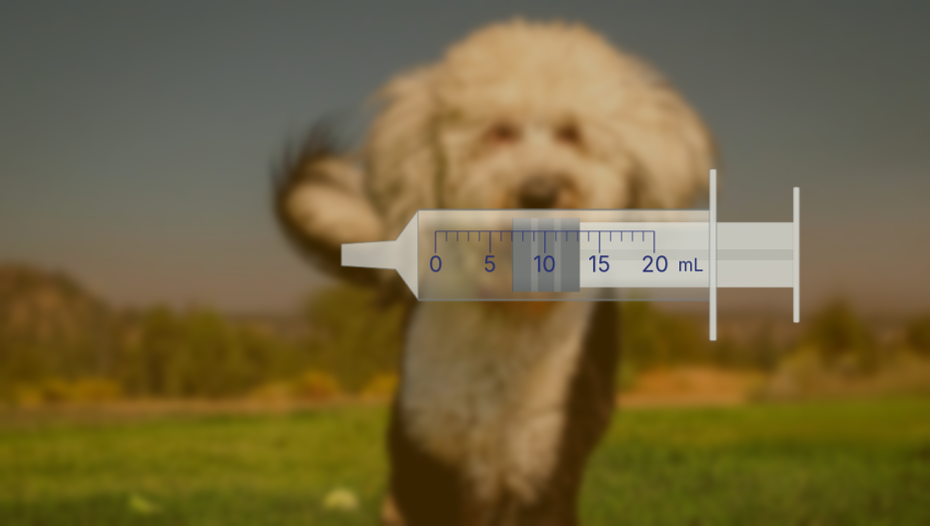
7 mL
